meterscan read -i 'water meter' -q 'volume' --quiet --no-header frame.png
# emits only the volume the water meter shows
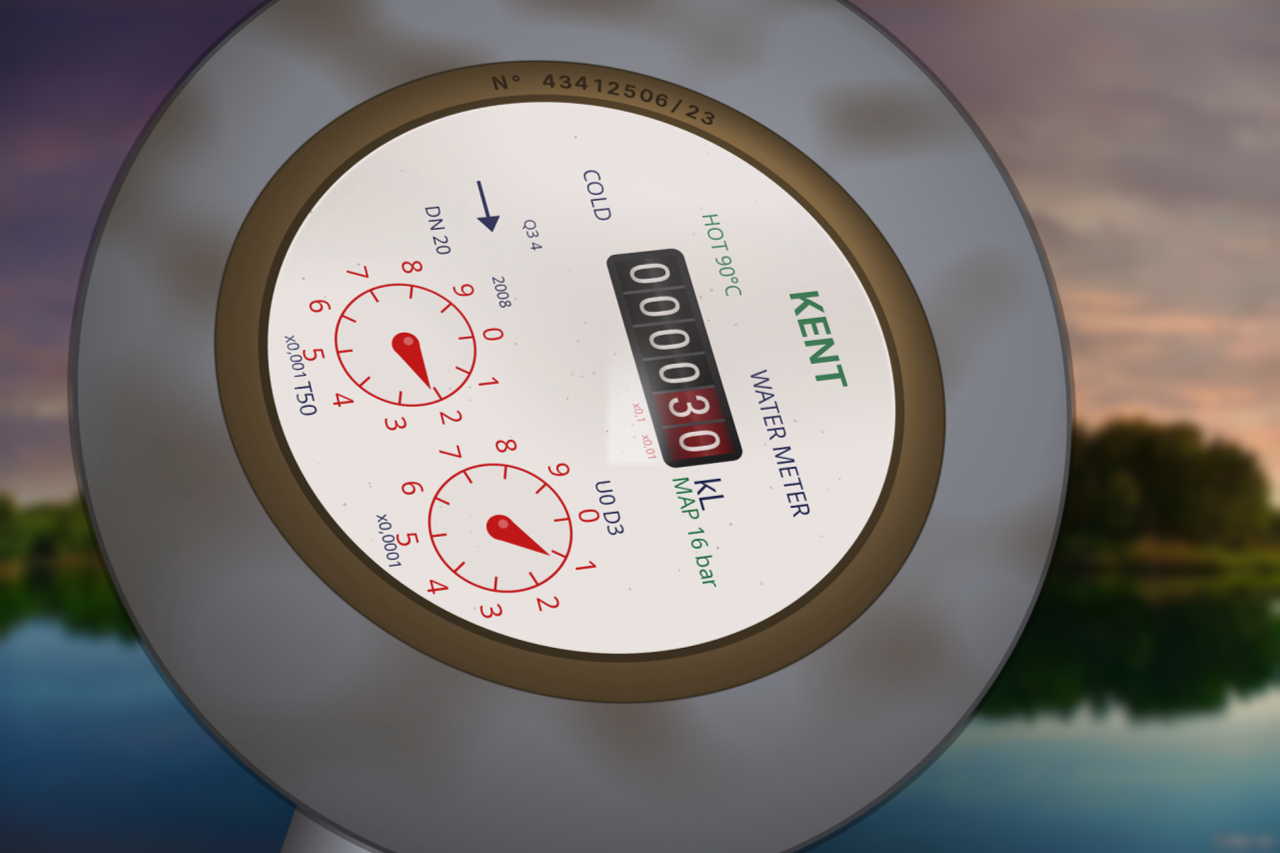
0.3021 kL
